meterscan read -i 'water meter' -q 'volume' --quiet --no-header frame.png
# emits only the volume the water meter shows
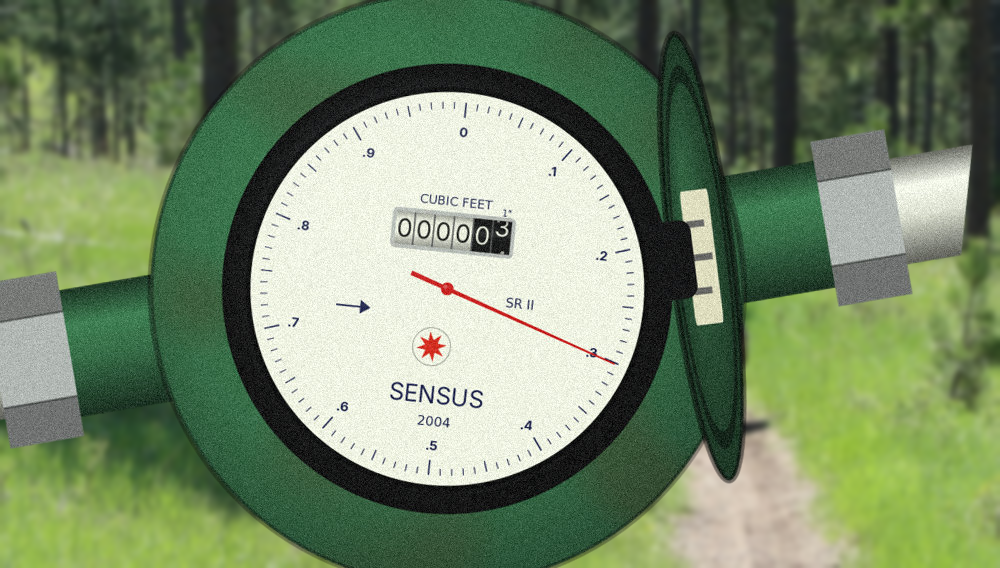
3.30 ft³
